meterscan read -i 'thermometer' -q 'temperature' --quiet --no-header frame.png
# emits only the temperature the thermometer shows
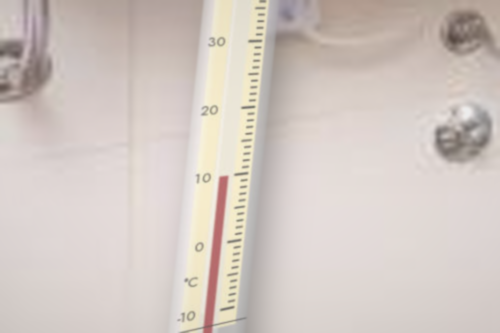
10 °C
